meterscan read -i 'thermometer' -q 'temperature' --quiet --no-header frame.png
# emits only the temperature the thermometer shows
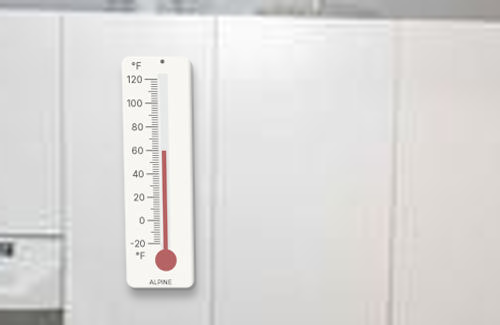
60 °F
